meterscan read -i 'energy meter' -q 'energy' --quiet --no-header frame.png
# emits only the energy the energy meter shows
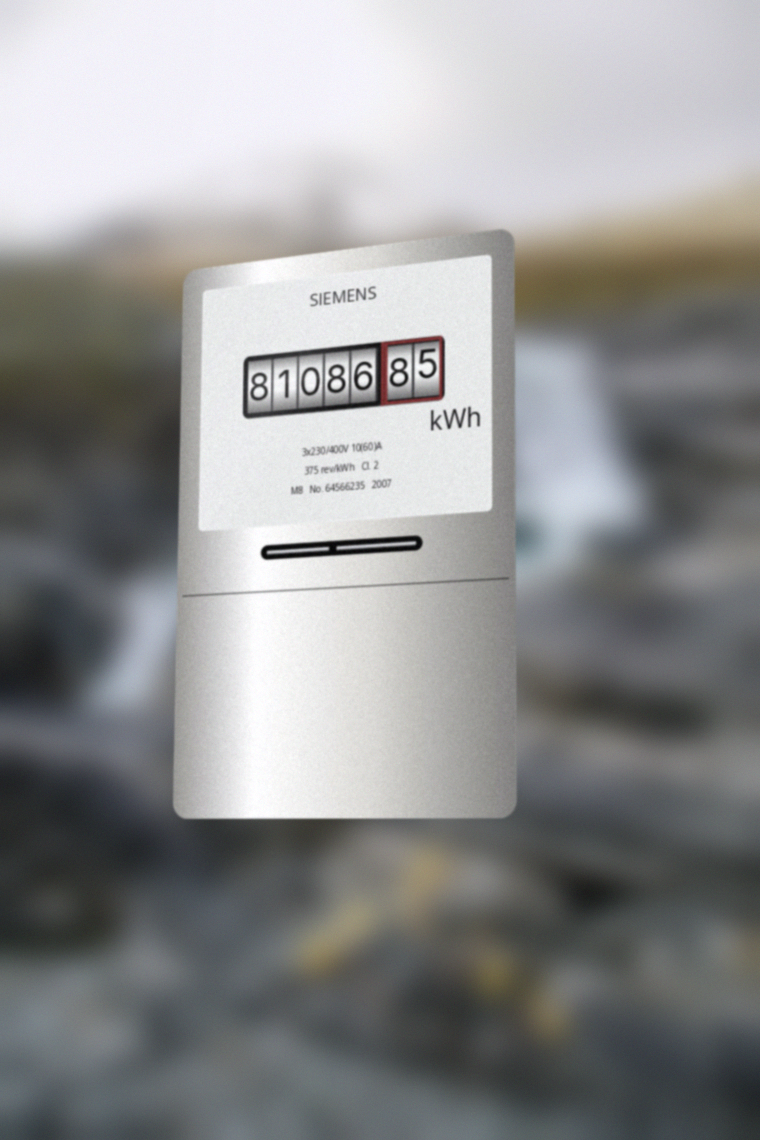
81086.85 kWh
